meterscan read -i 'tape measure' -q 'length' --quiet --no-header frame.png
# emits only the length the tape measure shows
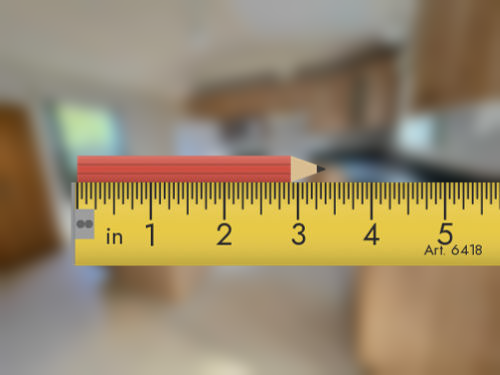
3.375 in
